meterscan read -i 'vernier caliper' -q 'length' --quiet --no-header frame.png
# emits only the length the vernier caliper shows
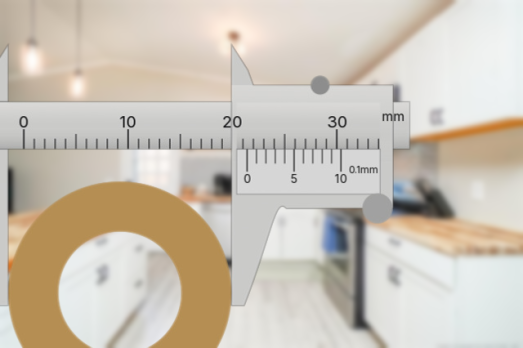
21.4 mm
